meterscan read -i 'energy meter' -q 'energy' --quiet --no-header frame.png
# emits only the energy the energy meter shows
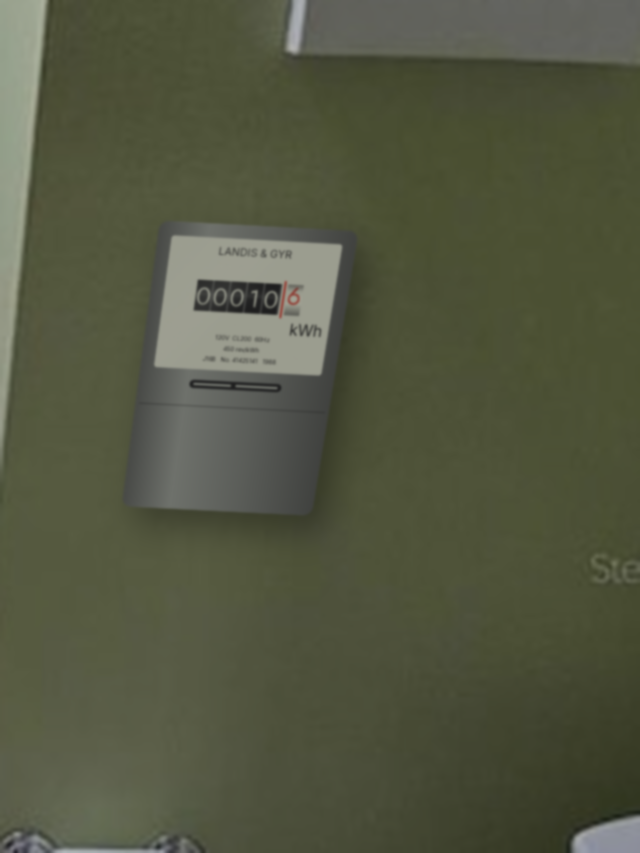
10.6 kWh
